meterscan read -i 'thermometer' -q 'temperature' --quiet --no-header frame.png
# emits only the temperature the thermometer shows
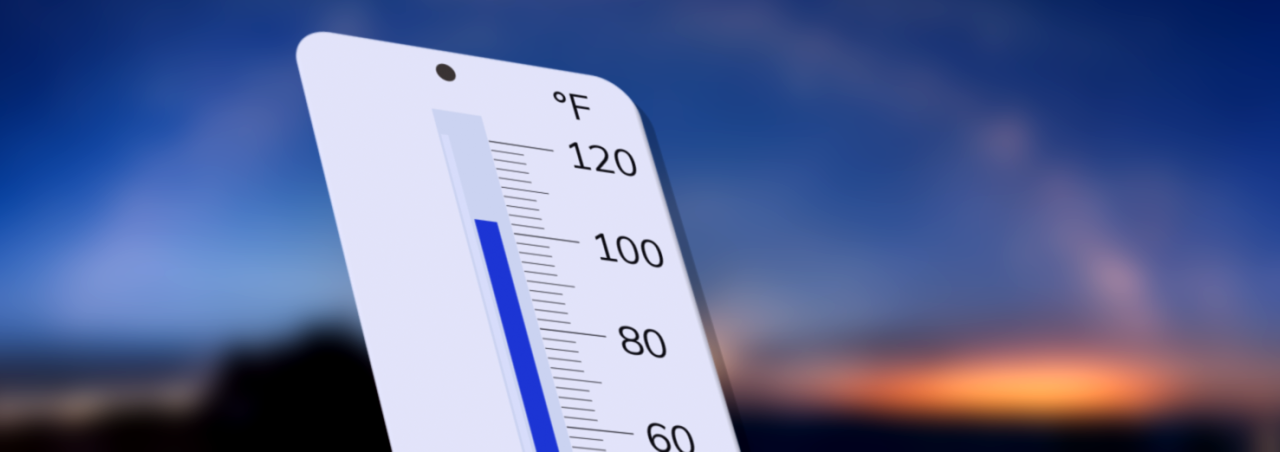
102 °F
